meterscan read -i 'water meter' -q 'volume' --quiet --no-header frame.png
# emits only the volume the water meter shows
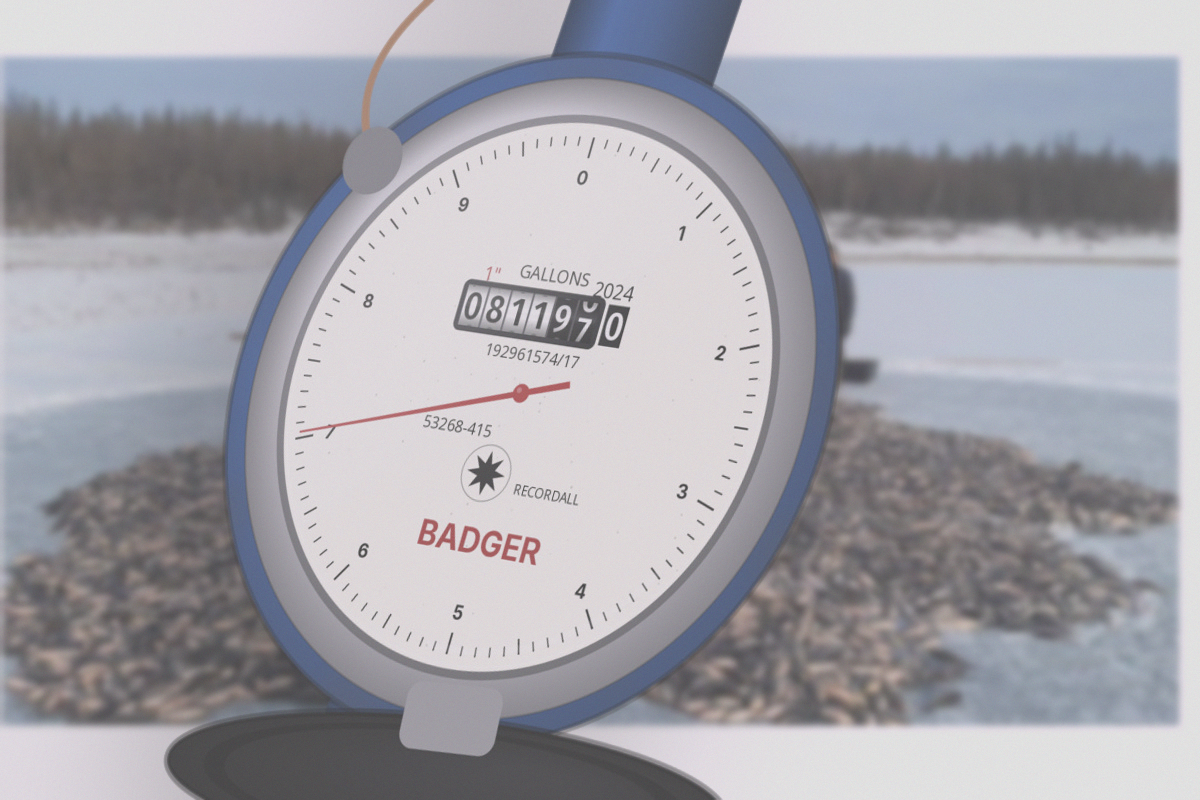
811967.0 gal
